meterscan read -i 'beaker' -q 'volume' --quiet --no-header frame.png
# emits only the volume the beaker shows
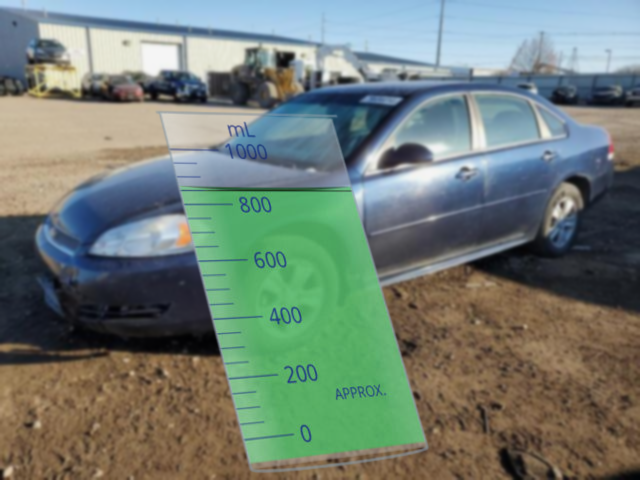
850 mL
